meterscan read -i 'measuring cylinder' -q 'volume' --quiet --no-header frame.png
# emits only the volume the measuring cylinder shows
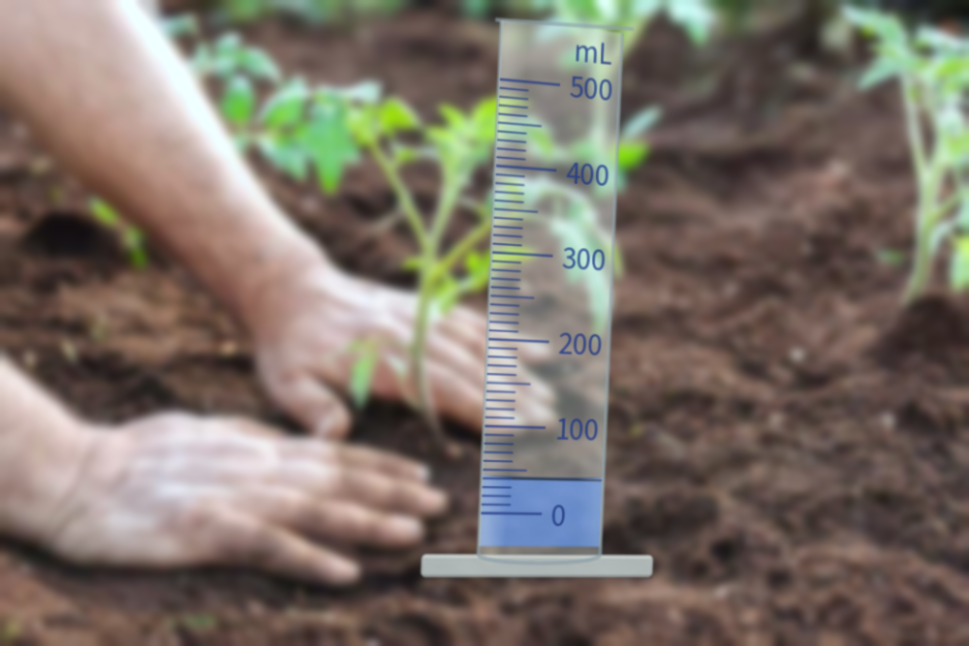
40 mL
